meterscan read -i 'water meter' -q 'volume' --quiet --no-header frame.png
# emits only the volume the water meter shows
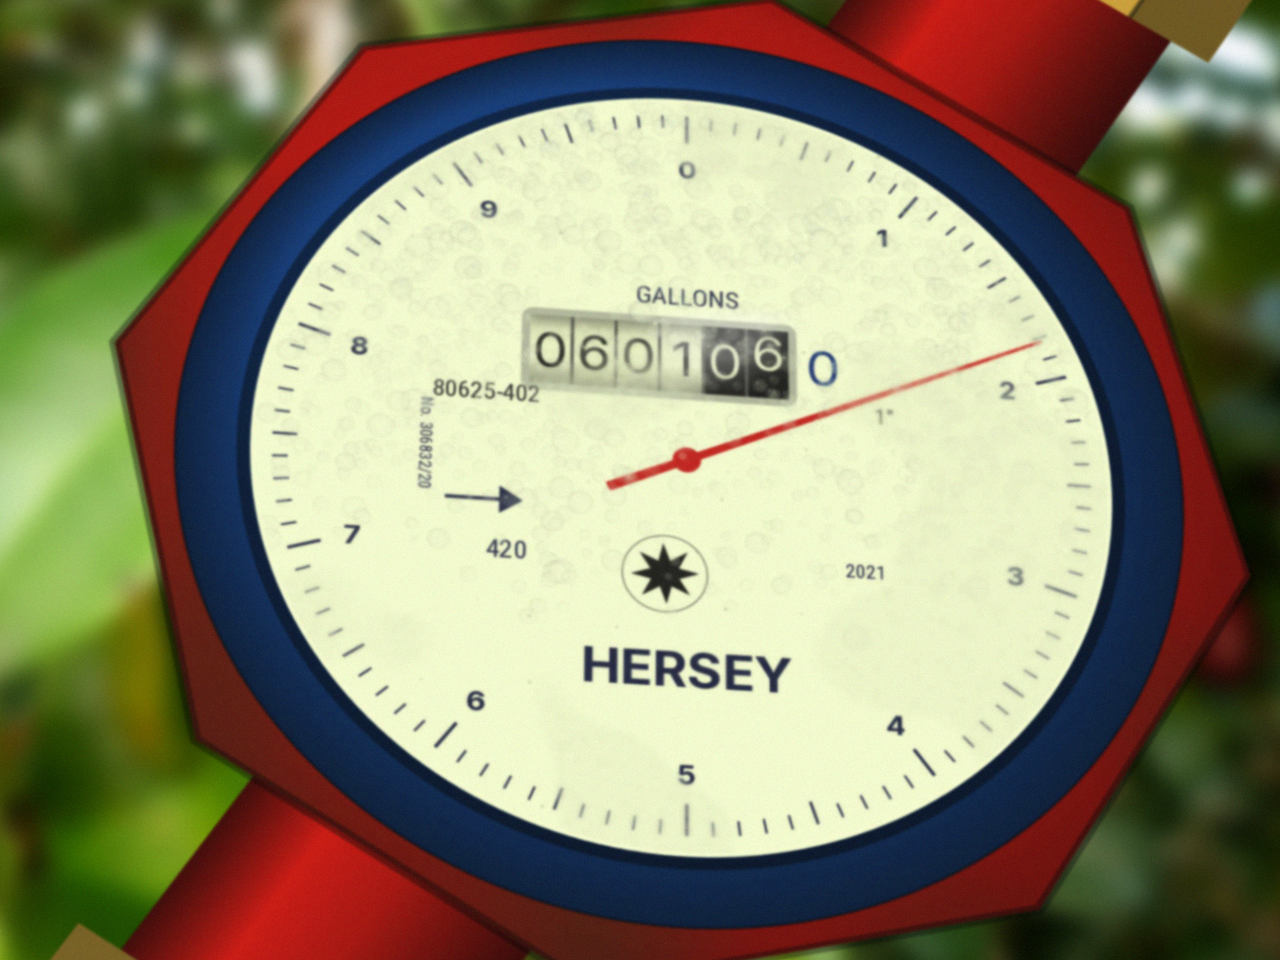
601061.8 gal
